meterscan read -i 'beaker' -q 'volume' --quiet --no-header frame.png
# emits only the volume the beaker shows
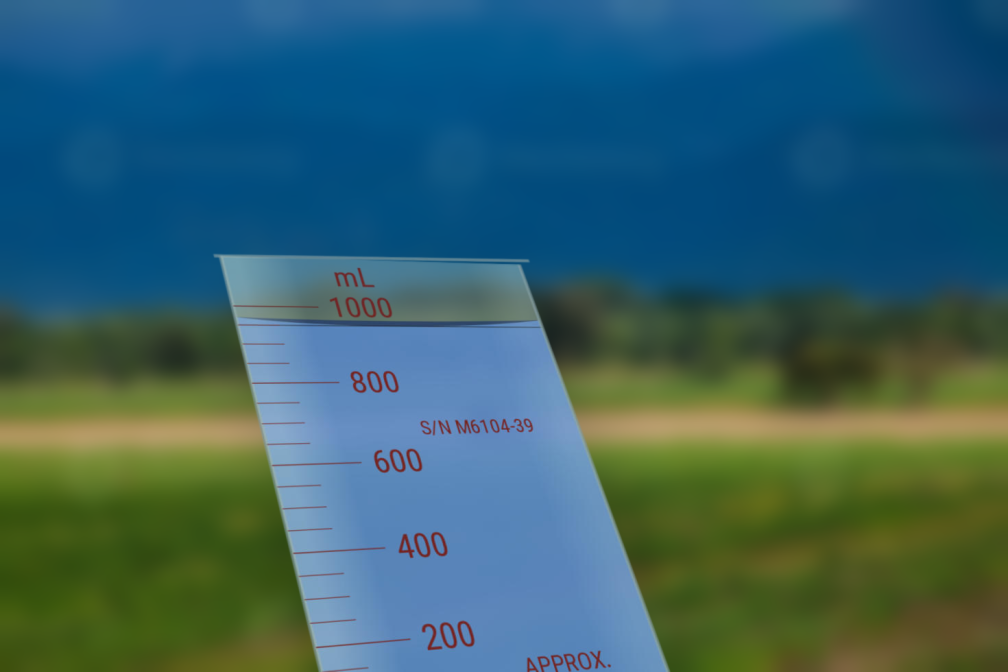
950 mL
